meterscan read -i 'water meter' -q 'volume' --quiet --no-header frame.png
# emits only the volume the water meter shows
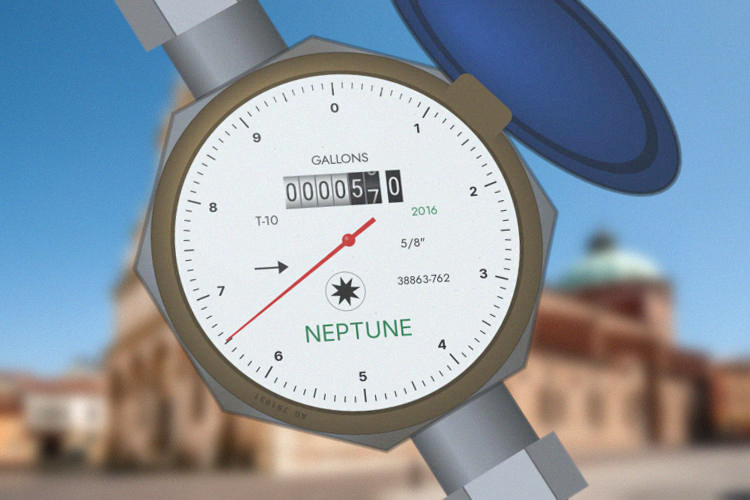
566.5 gal
